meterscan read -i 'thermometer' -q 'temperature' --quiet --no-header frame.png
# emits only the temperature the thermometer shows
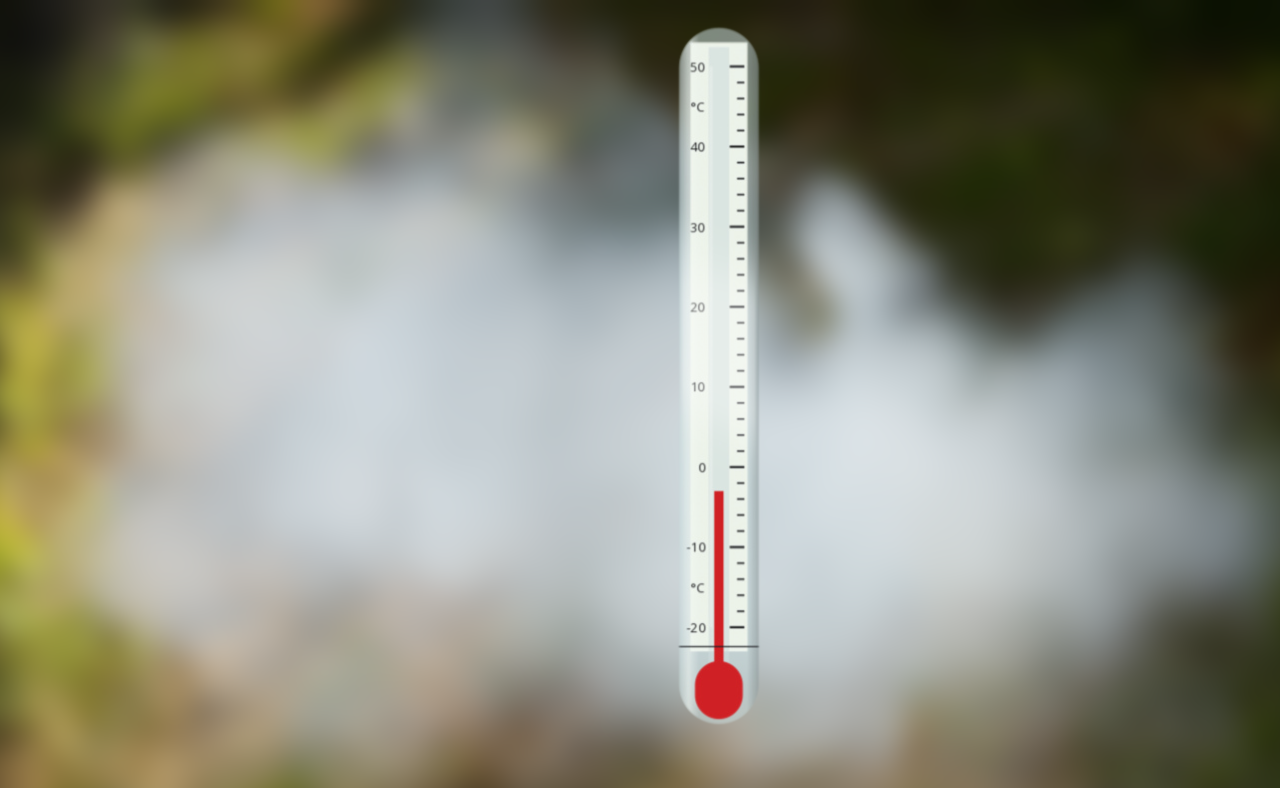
-3 °C
